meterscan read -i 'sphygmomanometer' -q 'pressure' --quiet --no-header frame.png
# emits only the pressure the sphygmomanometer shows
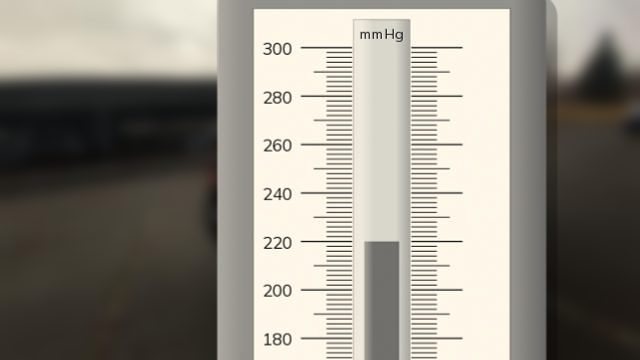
220 mmHg
